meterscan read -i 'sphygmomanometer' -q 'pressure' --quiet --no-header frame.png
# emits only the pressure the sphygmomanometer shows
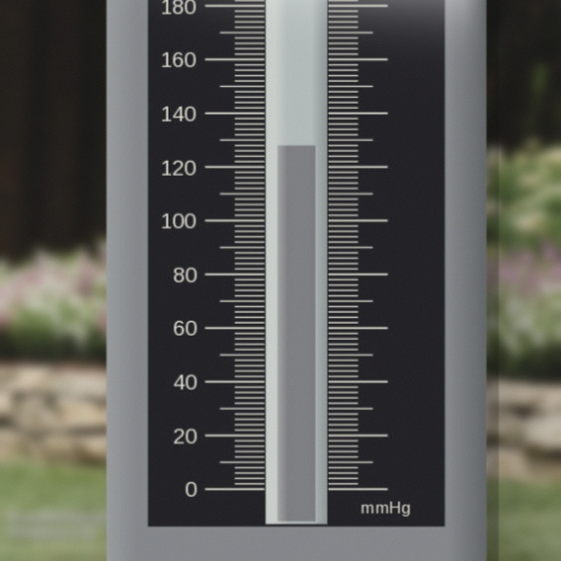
128 mmHg
